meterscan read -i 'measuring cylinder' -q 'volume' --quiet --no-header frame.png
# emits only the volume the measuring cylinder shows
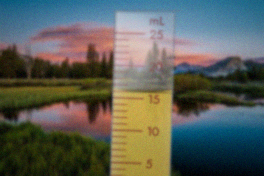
16 mL
